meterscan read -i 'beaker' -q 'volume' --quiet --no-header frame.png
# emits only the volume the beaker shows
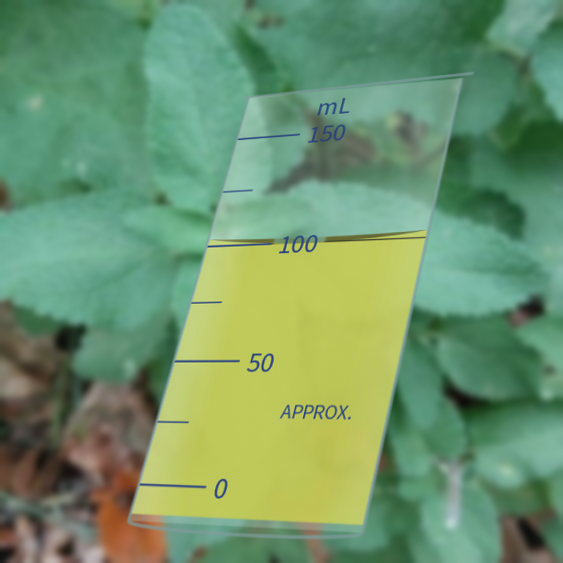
100 mL
